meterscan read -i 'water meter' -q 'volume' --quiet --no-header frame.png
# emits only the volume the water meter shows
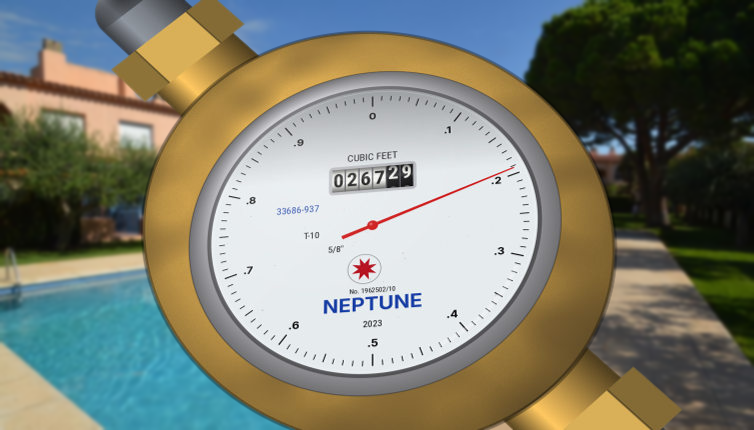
26729.19 ft³
